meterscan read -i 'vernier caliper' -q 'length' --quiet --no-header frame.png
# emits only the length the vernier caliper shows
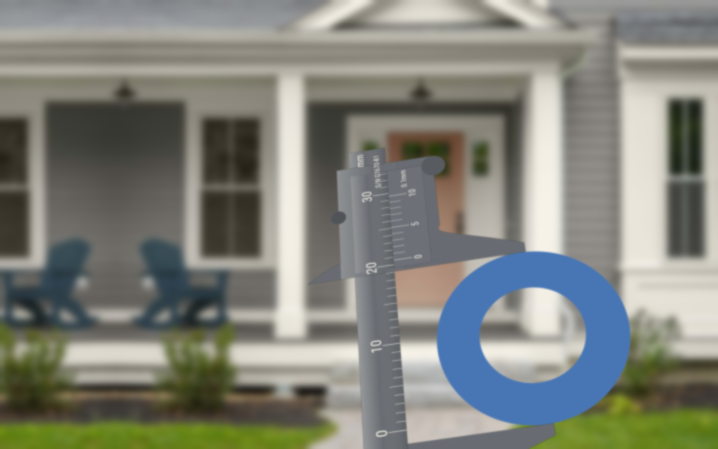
20.6 mm
